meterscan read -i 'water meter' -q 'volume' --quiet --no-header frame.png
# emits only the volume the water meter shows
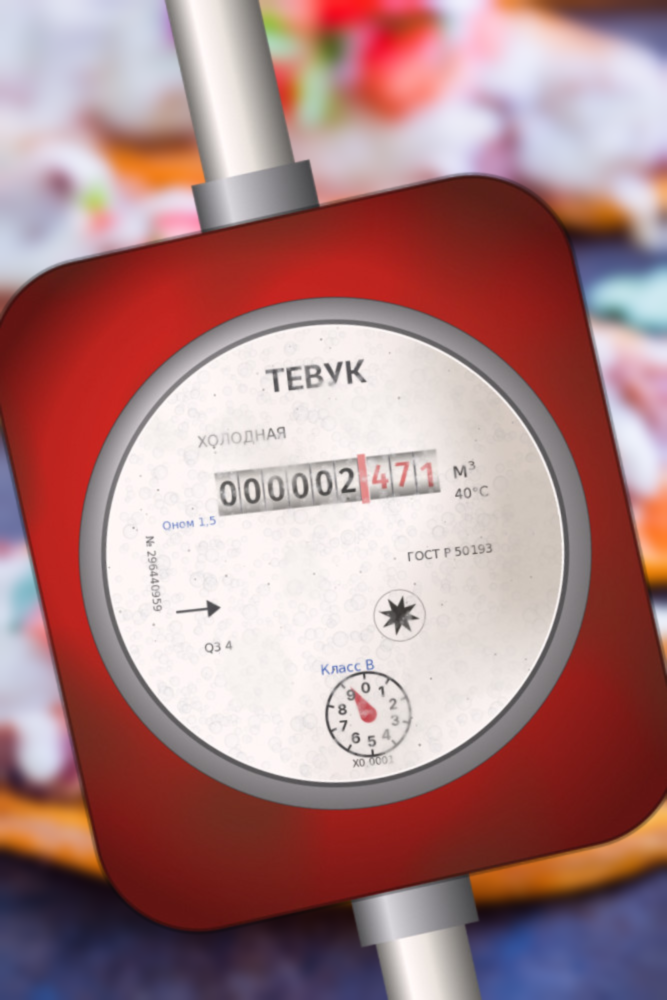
2.4709 m³
